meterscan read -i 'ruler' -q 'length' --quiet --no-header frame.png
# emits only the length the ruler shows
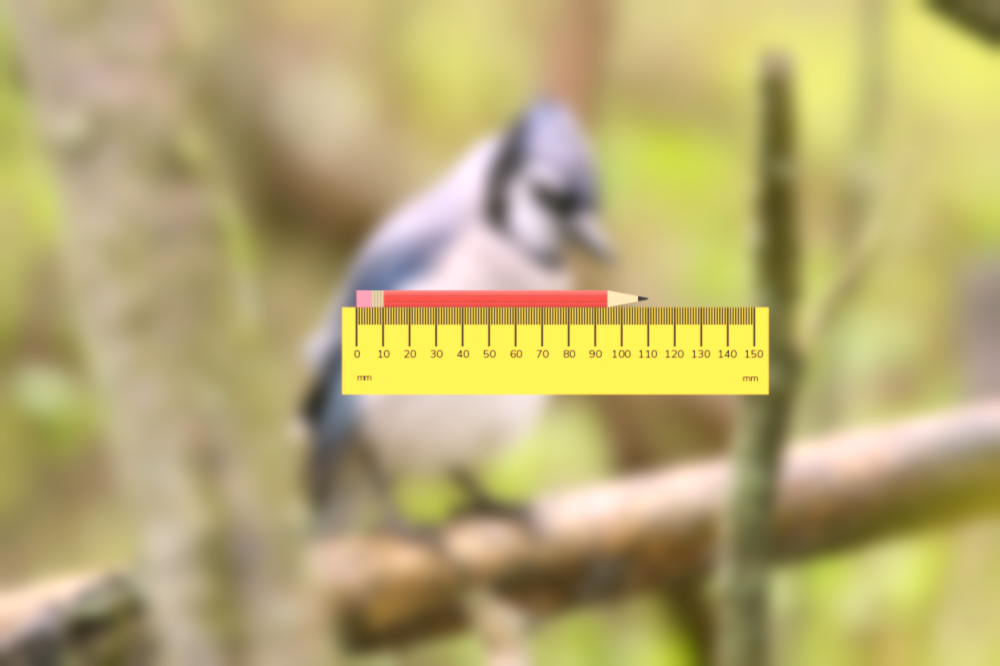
110 mm
